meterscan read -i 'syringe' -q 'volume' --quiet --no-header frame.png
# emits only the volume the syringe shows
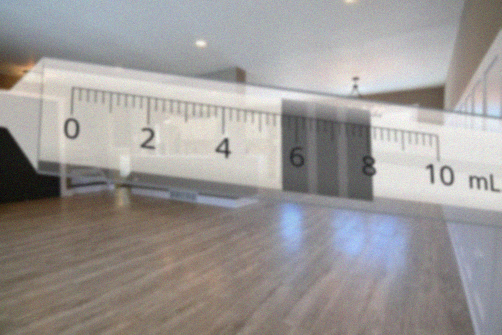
5.6 mL
